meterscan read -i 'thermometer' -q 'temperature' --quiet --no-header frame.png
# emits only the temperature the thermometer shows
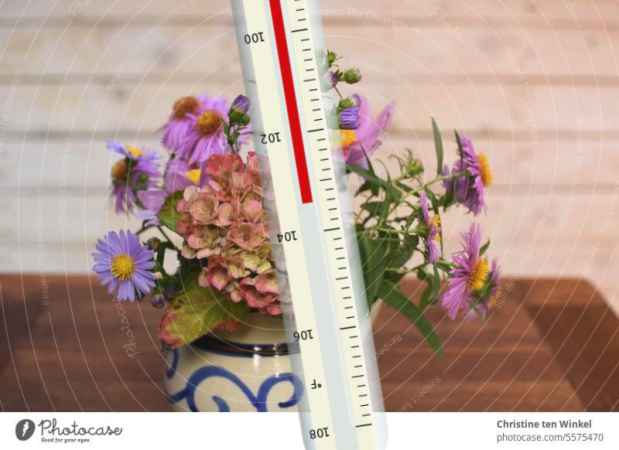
103.4 °F
